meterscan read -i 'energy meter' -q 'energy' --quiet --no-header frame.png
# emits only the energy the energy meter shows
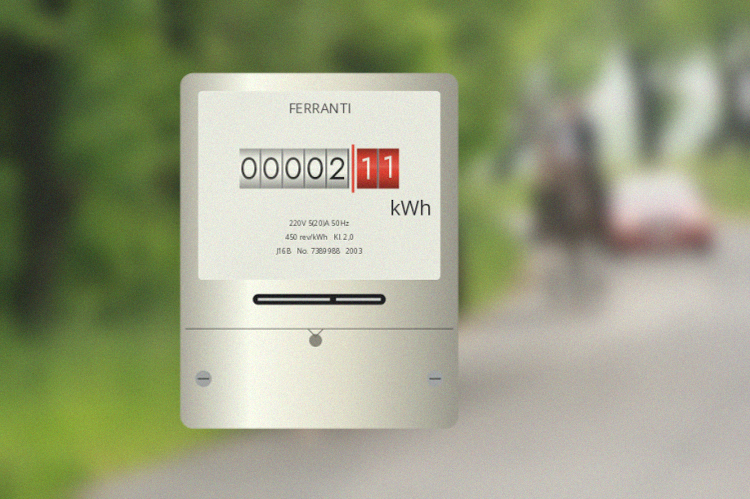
2.11 kWh
